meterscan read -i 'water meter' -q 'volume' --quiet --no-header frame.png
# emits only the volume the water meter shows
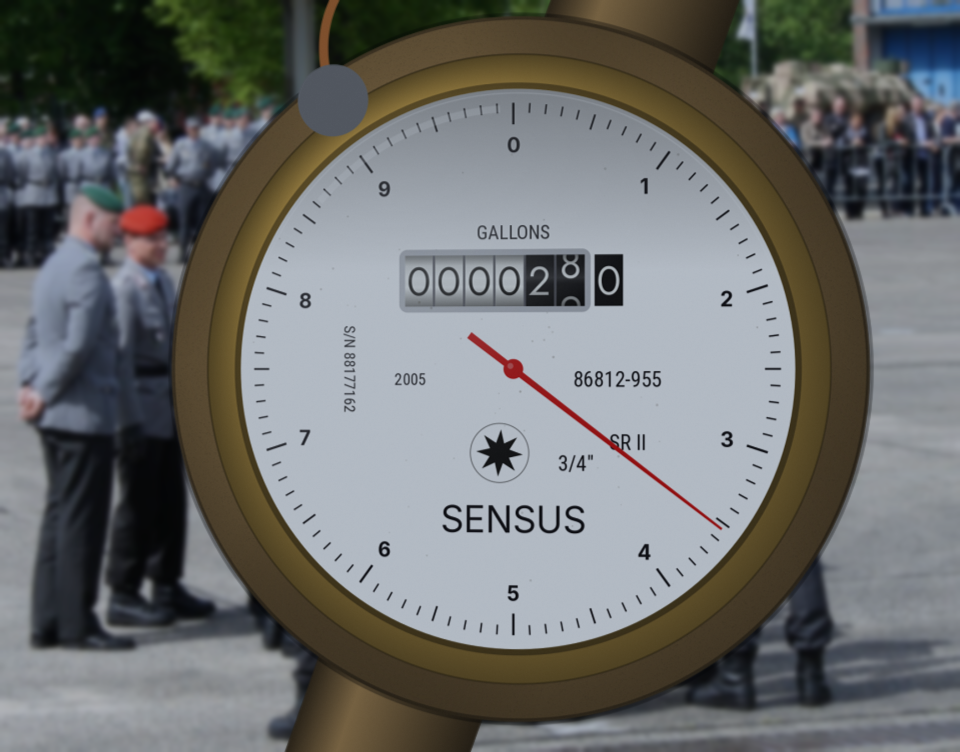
283.5 gal
